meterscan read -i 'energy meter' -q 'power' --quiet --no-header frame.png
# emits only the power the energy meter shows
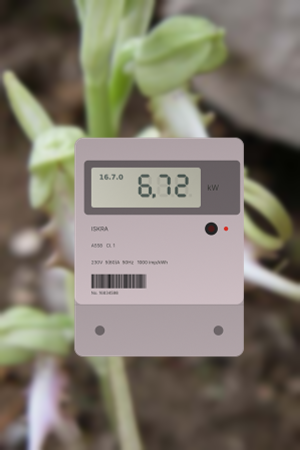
6.72 kW
